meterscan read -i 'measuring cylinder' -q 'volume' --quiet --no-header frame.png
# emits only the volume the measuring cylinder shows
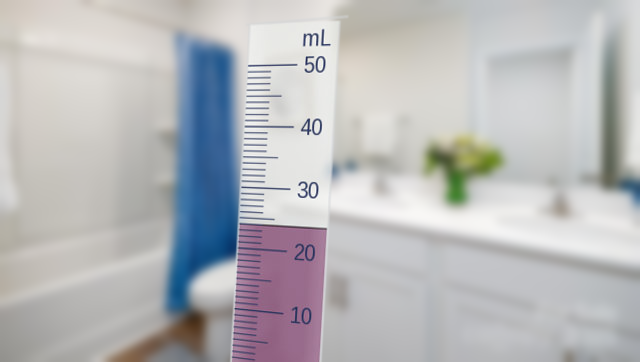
24 mL
